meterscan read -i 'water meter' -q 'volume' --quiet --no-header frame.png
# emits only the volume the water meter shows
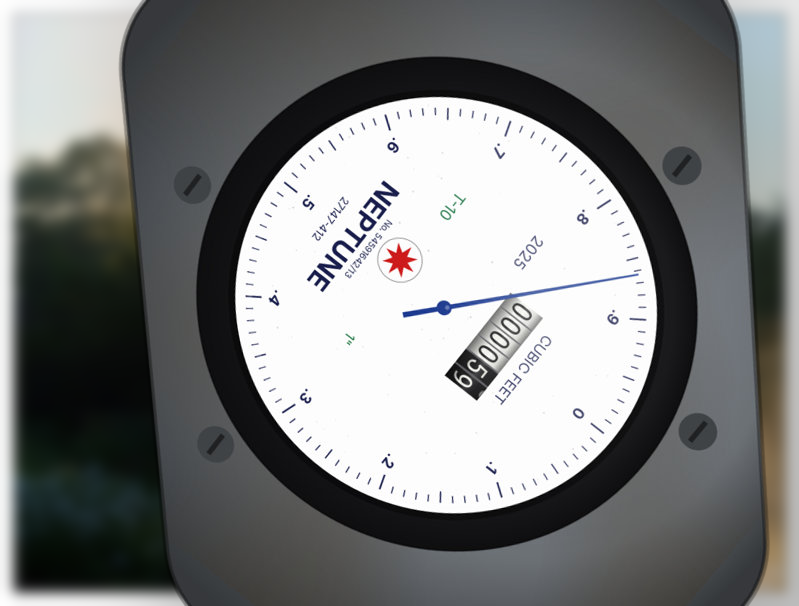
58.86 ft³
